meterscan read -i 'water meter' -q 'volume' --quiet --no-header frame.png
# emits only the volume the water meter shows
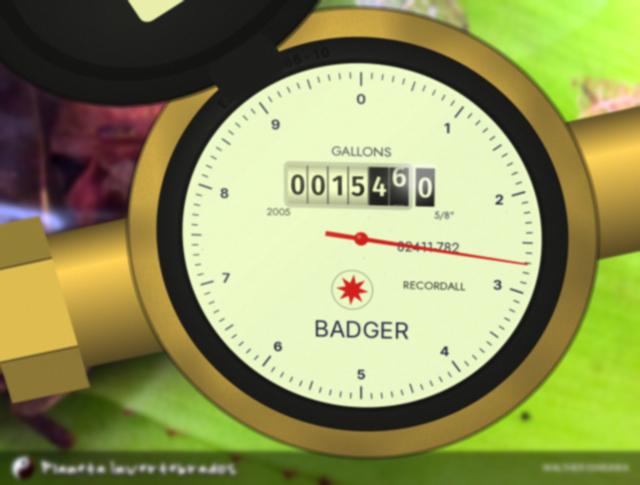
15462.7 gal
